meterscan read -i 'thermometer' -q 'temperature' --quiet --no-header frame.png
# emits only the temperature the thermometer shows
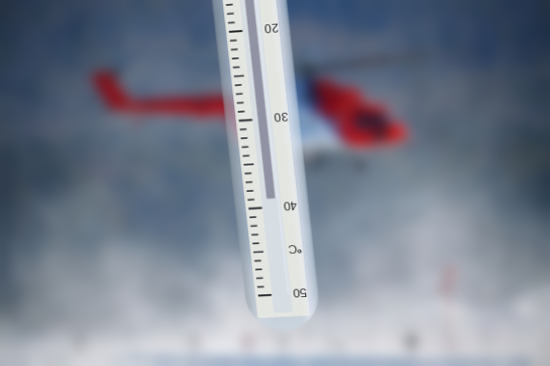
39 °C
